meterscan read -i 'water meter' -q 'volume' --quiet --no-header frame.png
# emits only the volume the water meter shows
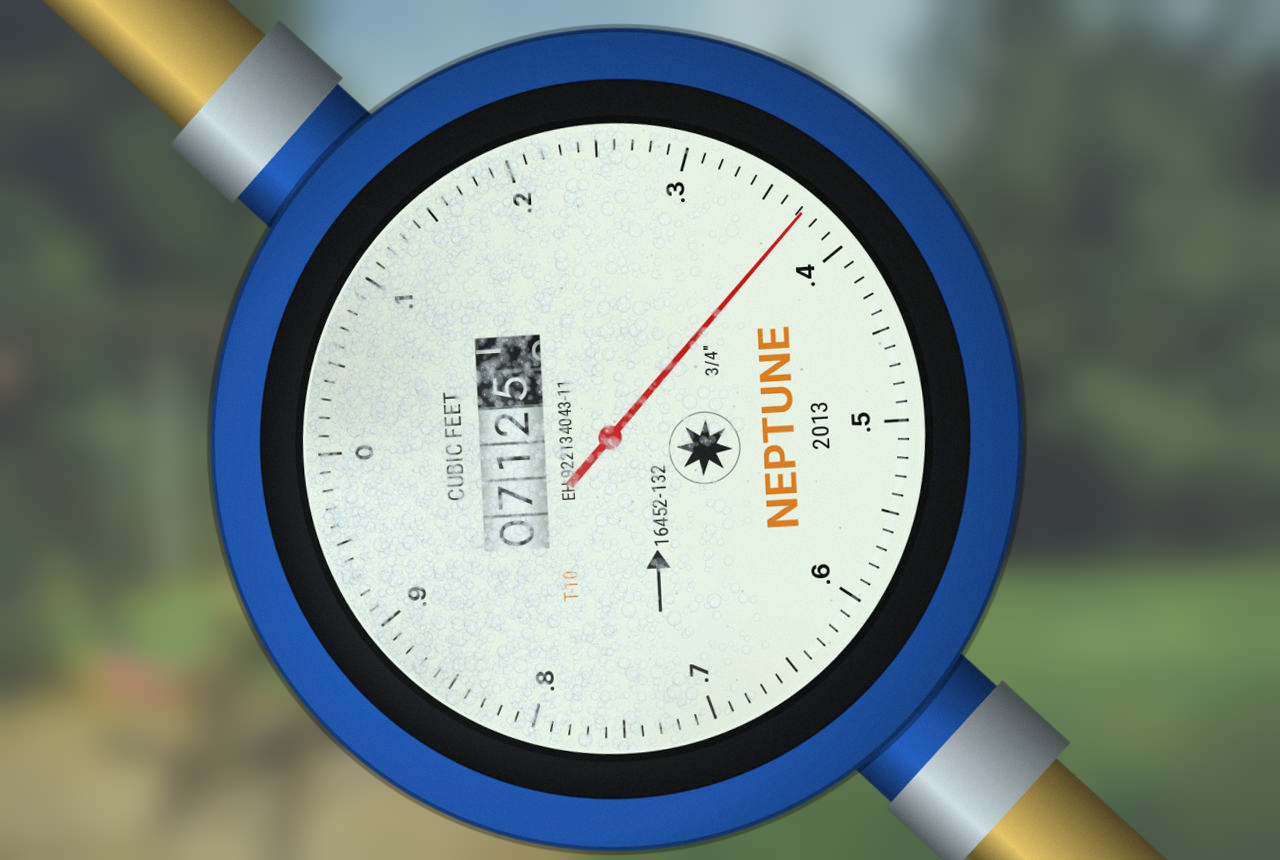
71251.37 ft³
